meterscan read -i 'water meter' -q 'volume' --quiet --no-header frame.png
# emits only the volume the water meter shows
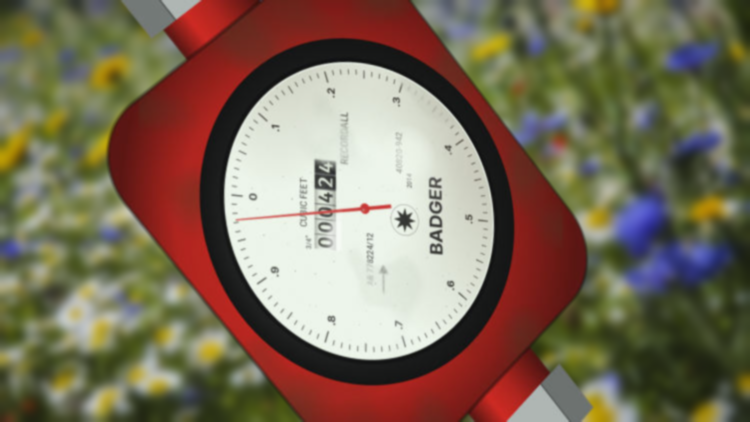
423.97 ft³
